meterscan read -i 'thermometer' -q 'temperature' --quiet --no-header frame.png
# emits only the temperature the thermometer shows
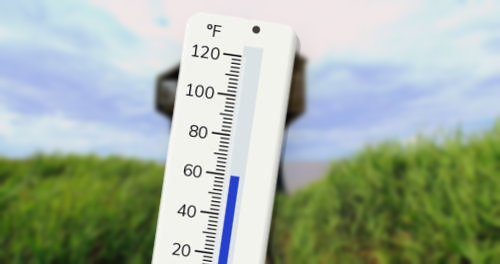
60 °F
